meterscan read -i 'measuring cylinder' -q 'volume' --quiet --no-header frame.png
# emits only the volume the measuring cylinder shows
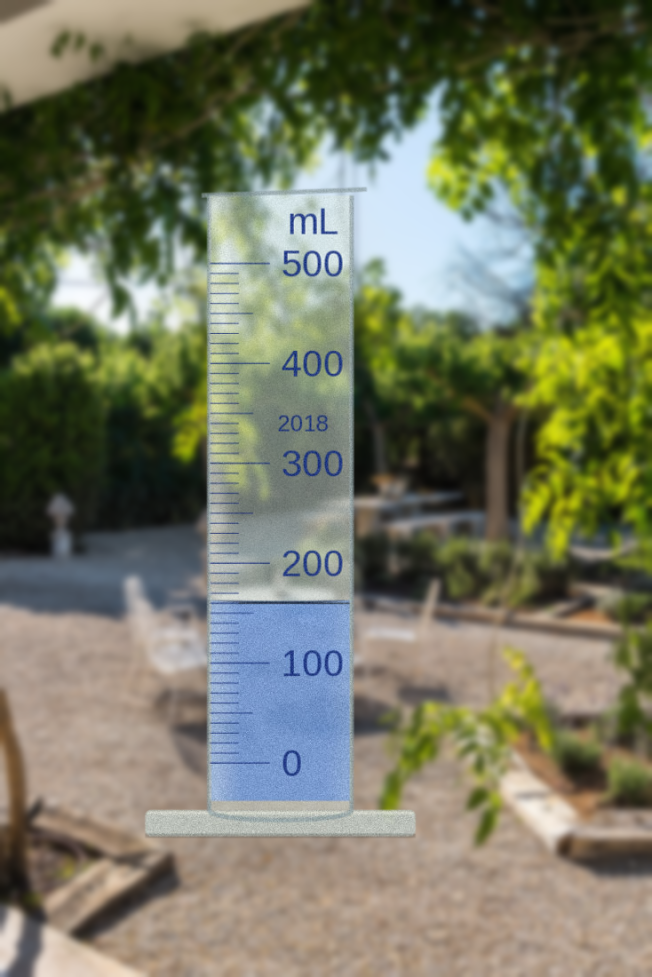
160 mL
